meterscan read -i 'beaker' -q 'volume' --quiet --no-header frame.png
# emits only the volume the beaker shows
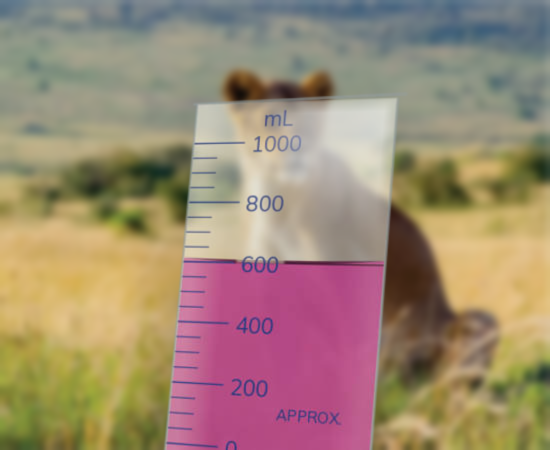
600 mL
